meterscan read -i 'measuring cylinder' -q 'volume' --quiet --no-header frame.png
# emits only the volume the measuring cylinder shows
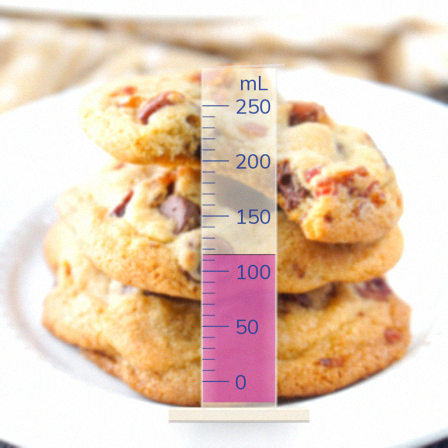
115 mL
